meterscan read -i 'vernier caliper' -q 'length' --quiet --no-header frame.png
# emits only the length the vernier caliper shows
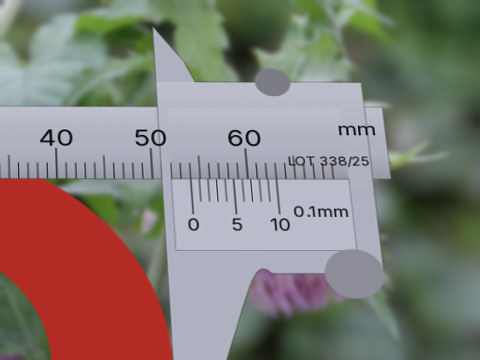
54.0 mm
